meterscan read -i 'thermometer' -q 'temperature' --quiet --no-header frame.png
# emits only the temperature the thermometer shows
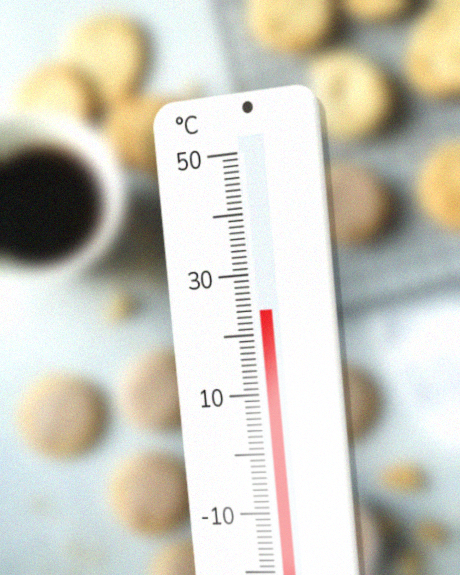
24 °C
